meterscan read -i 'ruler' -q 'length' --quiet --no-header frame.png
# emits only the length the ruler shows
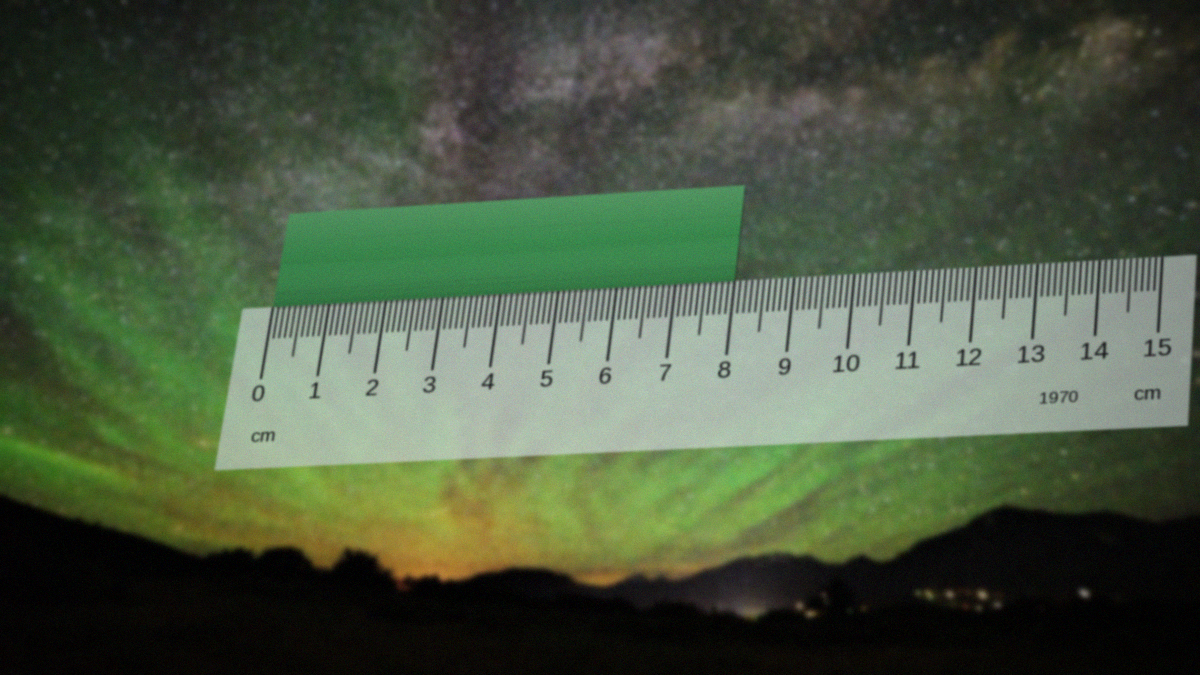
8 cm
